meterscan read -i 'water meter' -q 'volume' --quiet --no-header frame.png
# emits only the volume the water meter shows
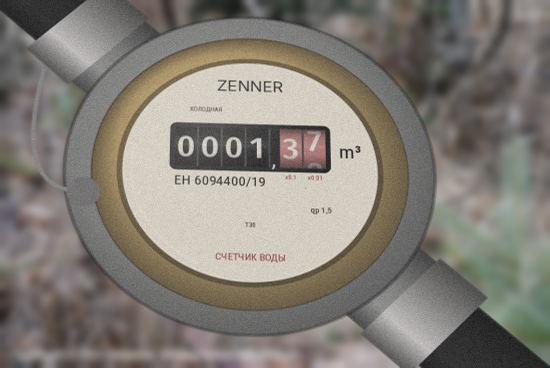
1.37 m³
